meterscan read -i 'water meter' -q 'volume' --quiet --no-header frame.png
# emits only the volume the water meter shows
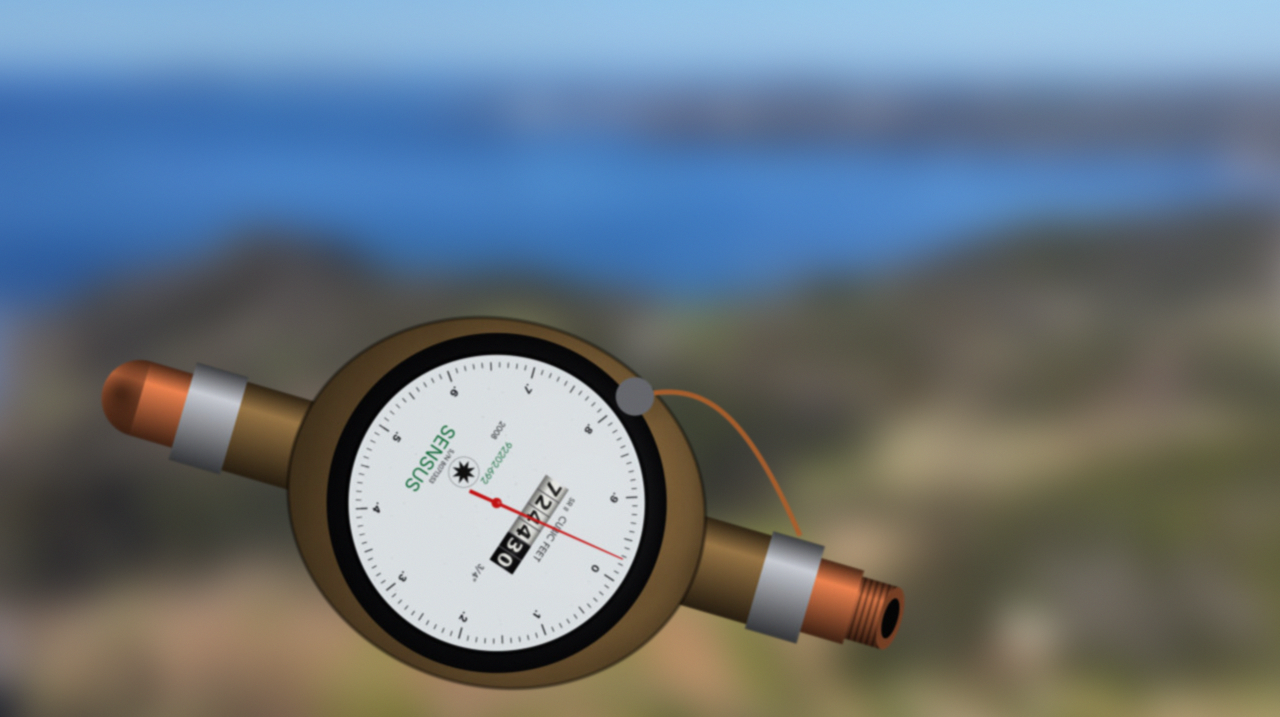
724429.97 ft³
